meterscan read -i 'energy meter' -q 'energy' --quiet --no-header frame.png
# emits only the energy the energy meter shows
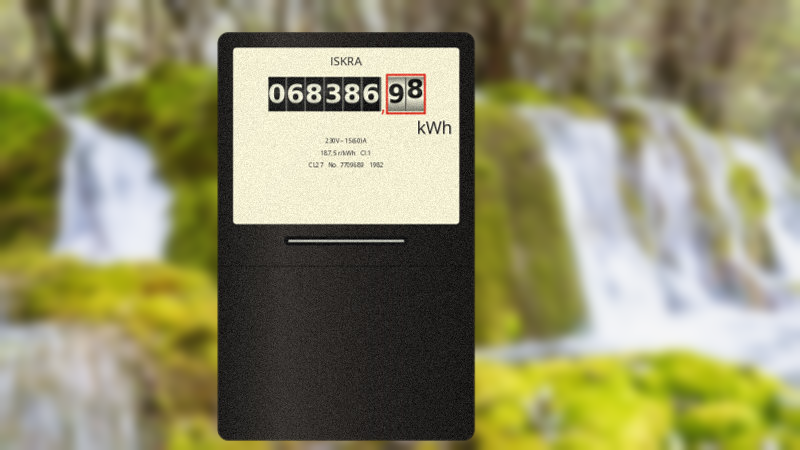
68386.98 kWh
